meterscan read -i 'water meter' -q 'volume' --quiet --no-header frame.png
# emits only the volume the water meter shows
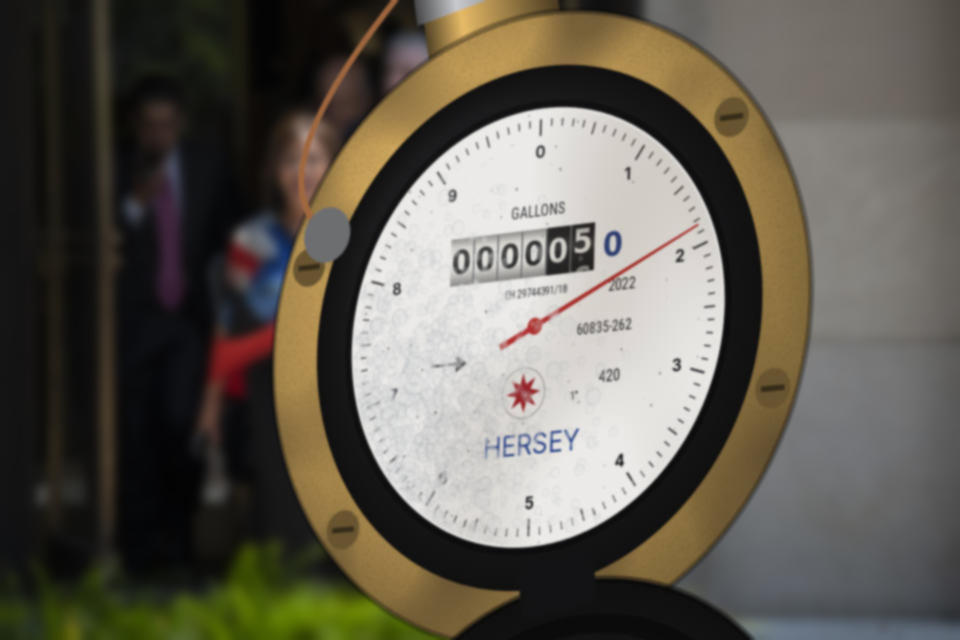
51.8 gal
